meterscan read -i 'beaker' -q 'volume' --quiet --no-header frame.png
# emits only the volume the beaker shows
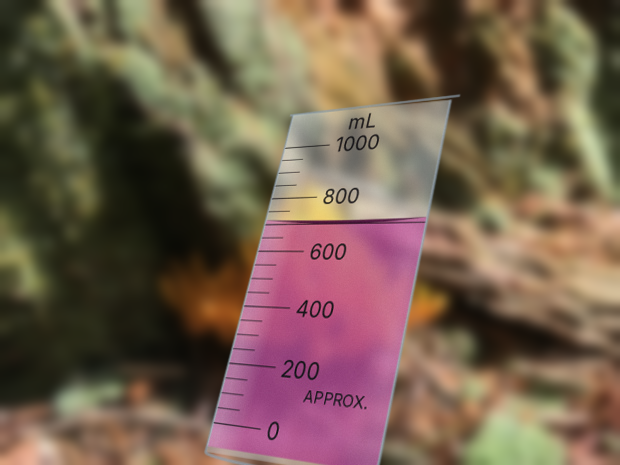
700 mL
